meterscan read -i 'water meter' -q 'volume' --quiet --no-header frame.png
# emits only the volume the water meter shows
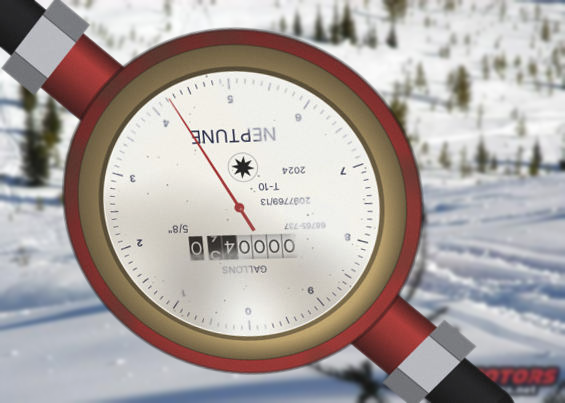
454.2 gal
